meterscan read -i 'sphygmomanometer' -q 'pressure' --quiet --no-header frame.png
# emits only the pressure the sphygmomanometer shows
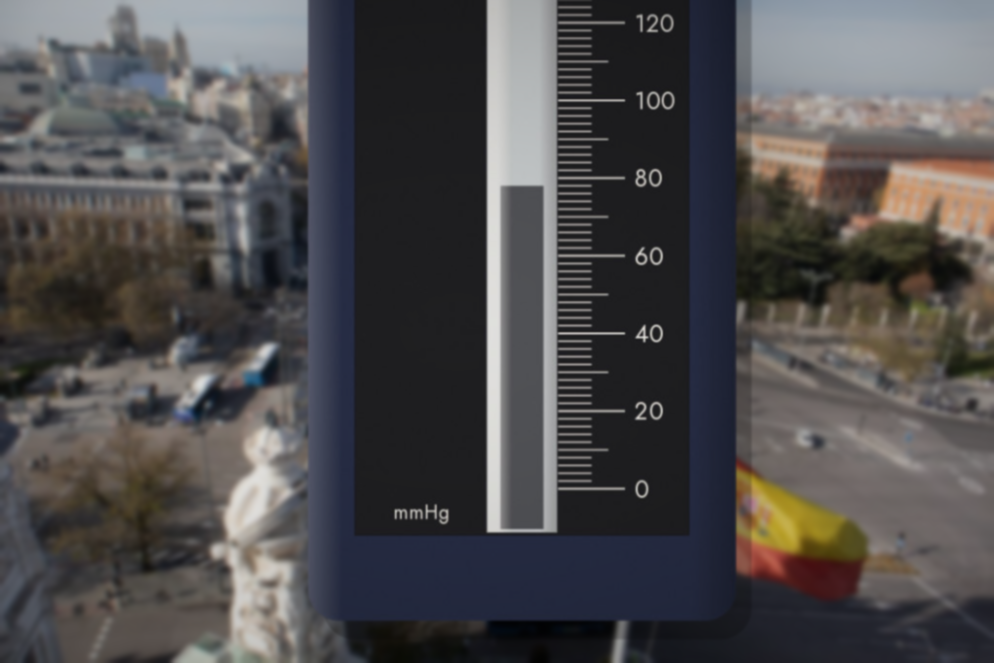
78 mmHg
